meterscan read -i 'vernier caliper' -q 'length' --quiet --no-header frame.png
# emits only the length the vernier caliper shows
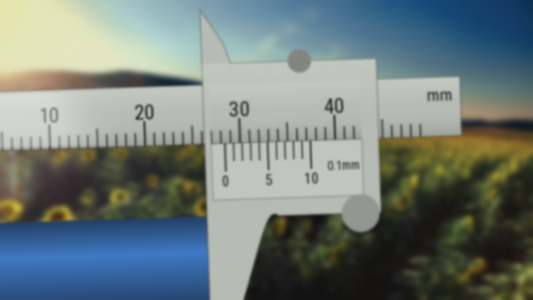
28.4 mm
